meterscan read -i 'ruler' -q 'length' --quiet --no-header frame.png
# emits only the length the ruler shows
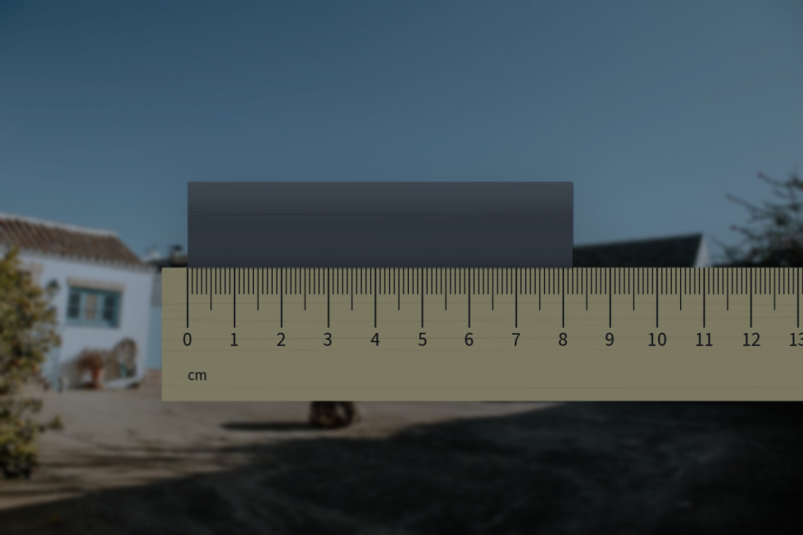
8.2 cm
